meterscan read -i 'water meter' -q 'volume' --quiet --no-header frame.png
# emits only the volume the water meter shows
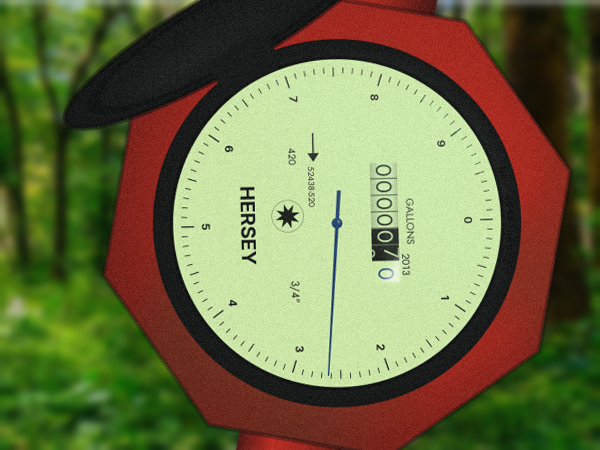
72.6 gal
